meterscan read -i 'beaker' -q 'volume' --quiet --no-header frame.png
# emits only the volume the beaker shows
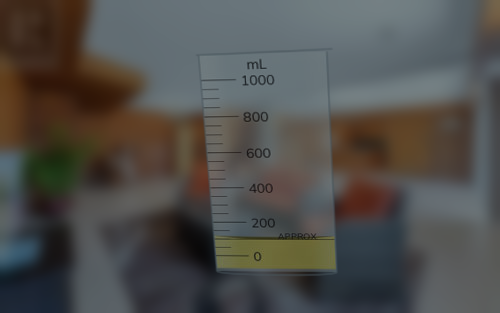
100 mL
